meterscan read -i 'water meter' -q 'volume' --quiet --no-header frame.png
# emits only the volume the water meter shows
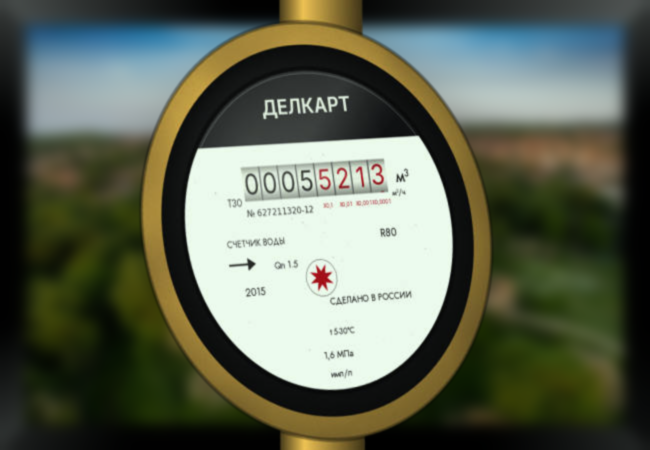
5.5213 m³
